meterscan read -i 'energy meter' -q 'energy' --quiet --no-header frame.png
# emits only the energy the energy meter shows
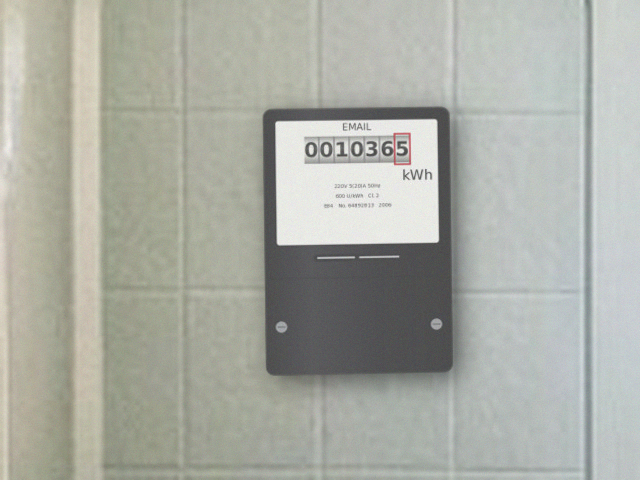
1036.5 kWh
